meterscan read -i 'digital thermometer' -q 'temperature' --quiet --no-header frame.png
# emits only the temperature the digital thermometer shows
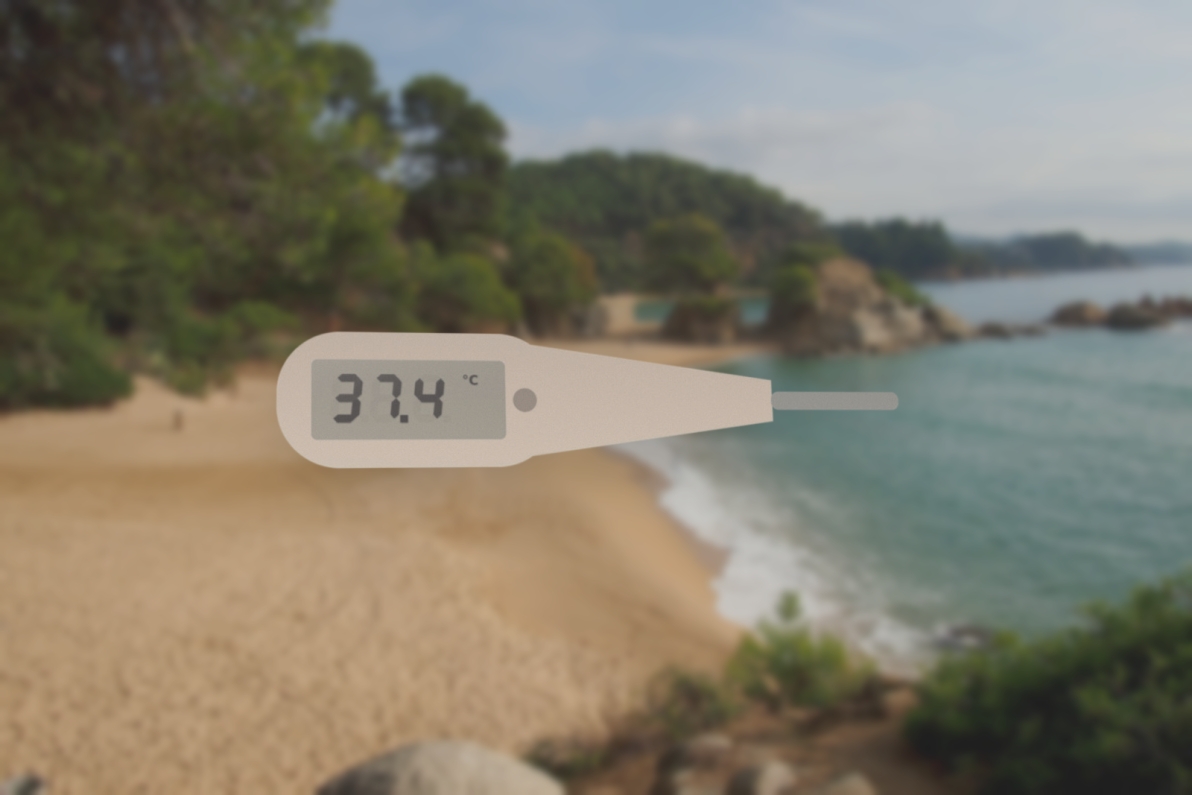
37.4 °C
